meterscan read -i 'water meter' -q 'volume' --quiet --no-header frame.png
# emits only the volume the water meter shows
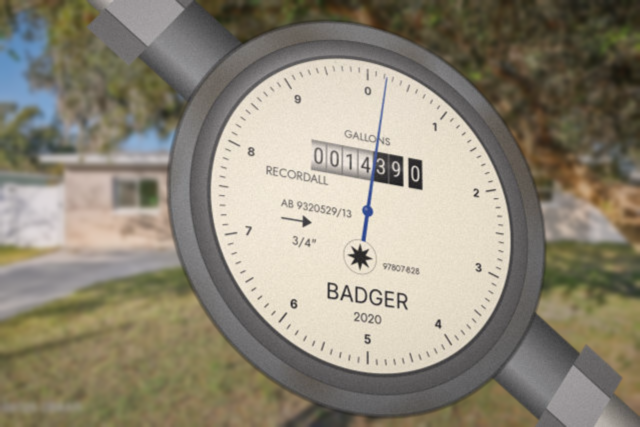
14390.2 gal
